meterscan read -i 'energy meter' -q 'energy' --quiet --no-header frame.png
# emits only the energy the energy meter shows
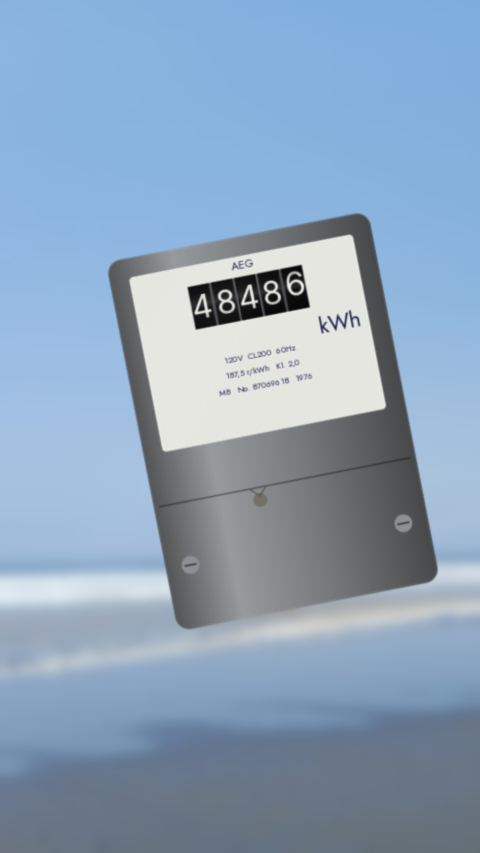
48486 kWh
